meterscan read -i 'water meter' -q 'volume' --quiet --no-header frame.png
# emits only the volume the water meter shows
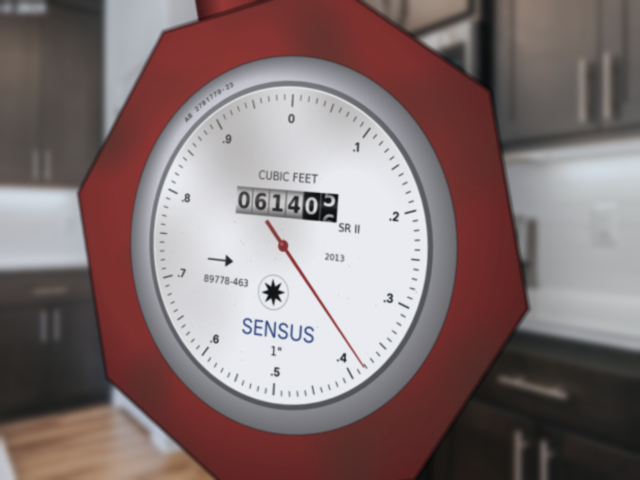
61405.38 ft³
